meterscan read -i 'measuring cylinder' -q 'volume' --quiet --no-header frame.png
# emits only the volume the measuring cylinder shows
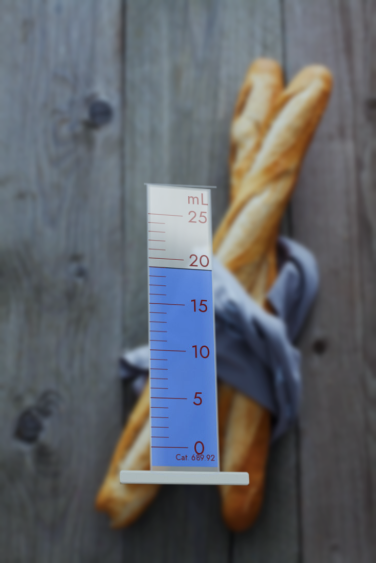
19 mL
